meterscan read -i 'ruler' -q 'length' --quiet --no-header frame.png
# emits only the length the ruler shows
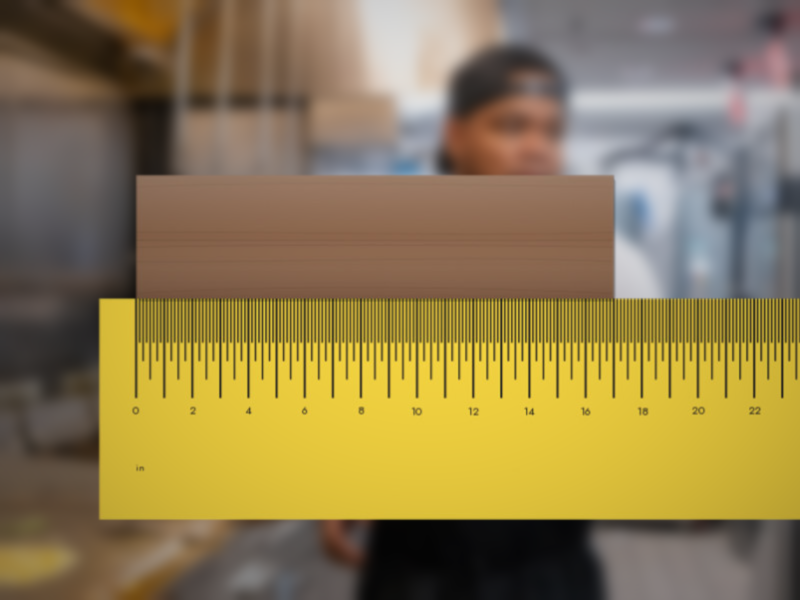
17 in
